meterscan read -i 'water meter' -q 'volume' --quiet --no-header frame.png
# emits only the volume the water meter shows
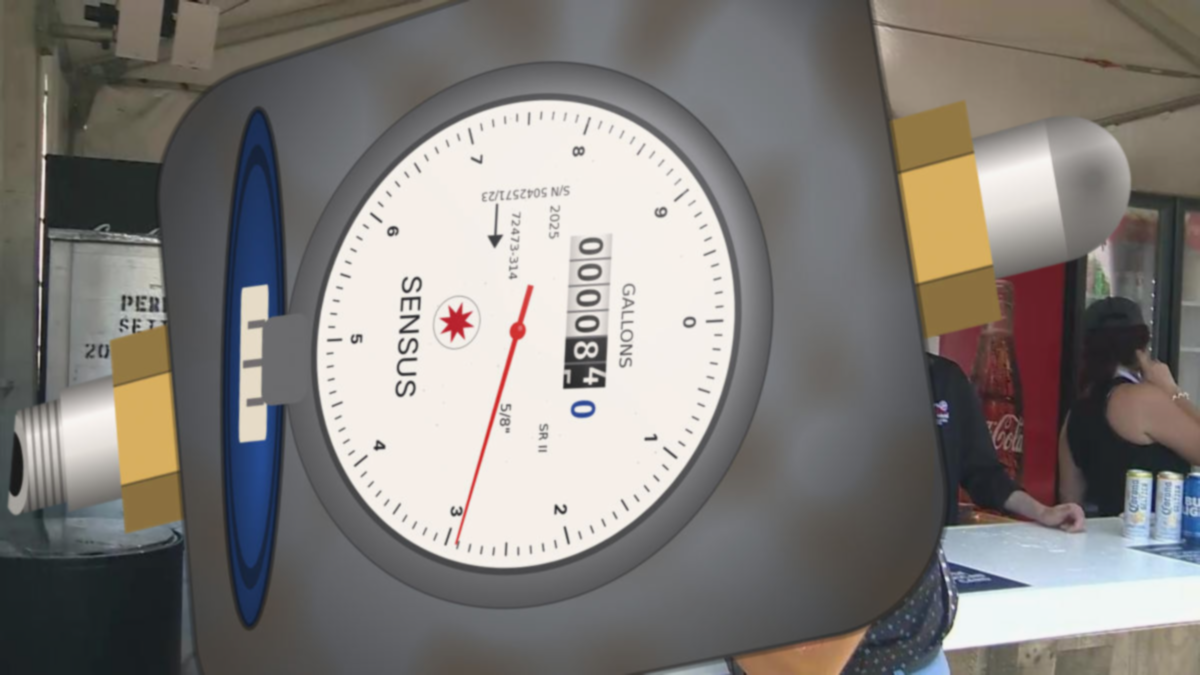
842.9 gal
